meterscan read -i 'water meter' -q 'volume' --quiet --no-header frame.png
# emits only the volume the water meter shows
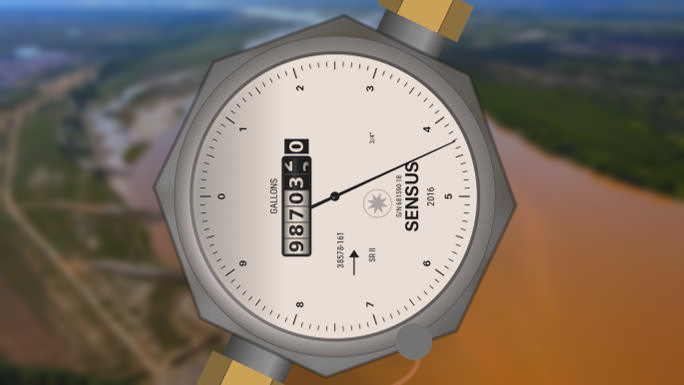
9870324.3 gal
